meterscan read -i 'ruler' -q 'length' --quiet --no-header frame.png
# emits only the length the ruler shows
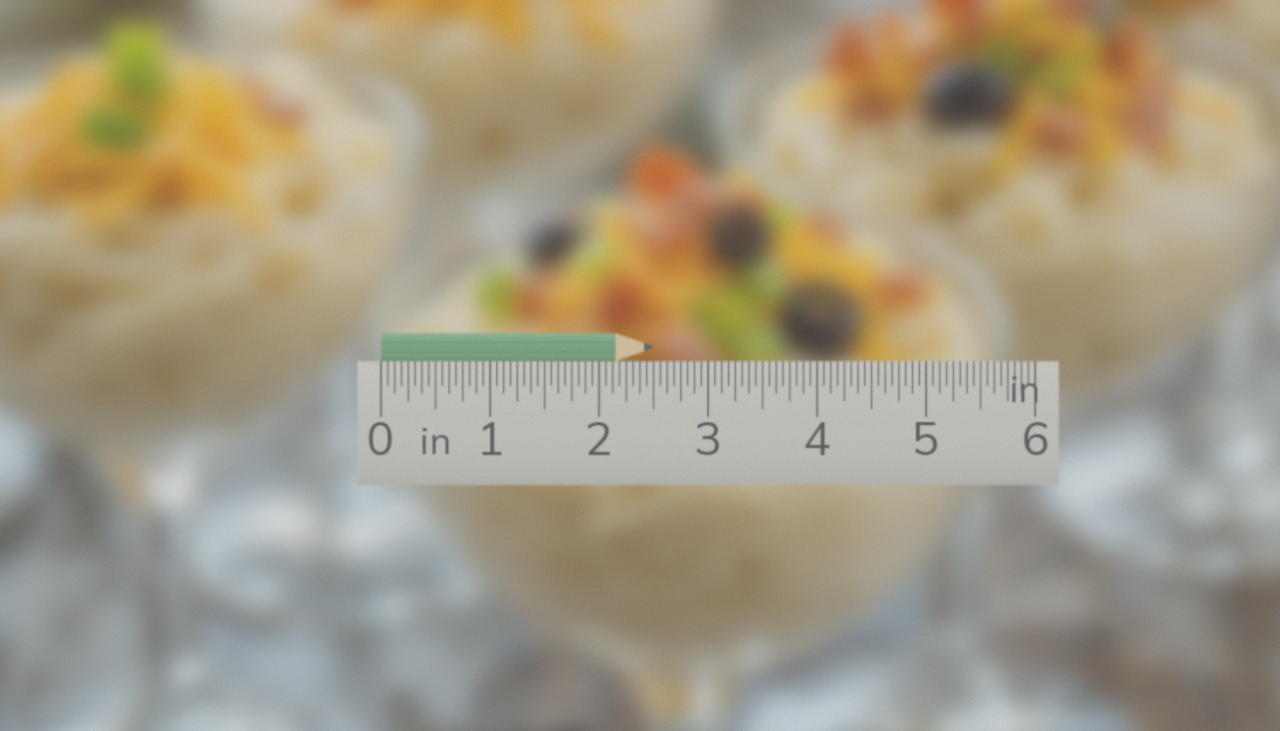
2.5 in
